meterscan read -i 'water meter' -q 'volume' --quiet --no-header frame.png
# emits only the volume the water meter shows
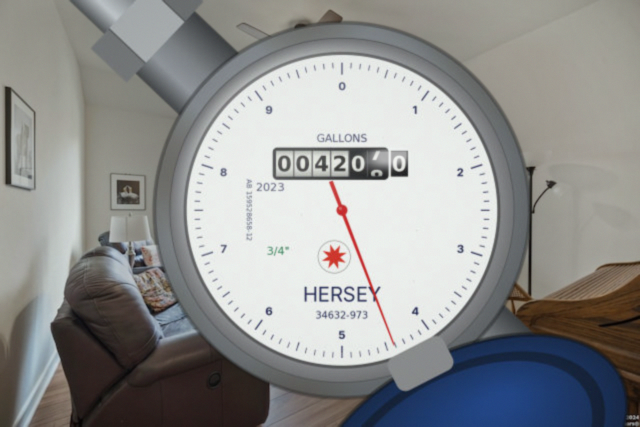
42074.4 gal
